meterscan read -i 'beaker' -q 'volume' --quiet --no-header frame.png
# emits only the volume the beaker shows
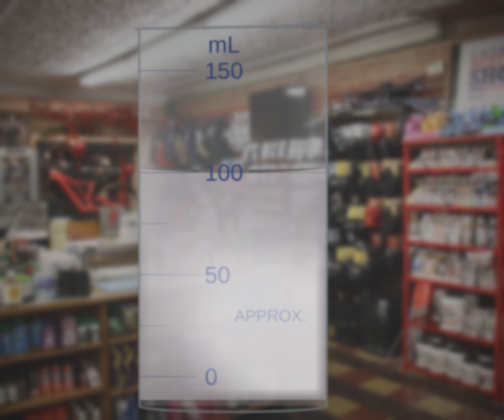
100 mL
